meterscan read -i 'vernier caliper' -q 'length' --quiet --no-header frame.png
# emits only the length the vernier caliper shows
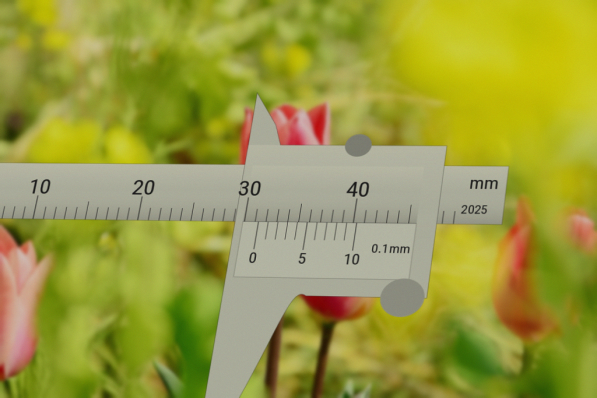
31.3 mm
